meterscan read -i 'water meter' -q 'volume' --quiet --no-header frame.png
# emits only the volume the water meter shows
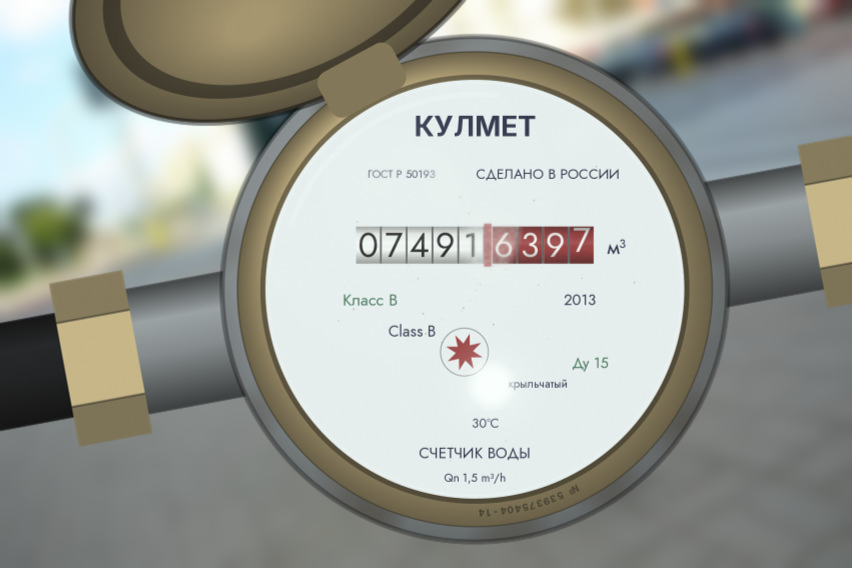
7491.6397 m³
